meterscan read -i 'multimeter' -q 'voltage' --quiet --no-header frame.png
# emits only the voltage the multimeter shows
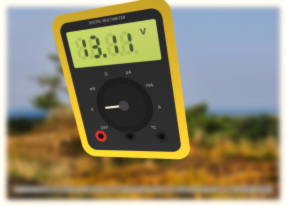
13.11 V
